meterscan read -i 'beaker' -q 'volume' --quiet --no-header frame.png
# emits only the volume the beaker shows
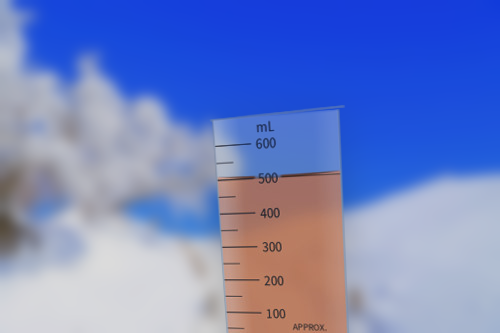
500 mL
